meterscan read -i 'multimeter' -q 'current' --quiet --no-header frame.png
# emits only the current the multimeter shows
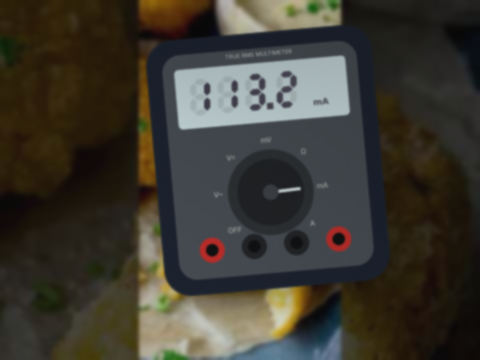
113.2 mA
